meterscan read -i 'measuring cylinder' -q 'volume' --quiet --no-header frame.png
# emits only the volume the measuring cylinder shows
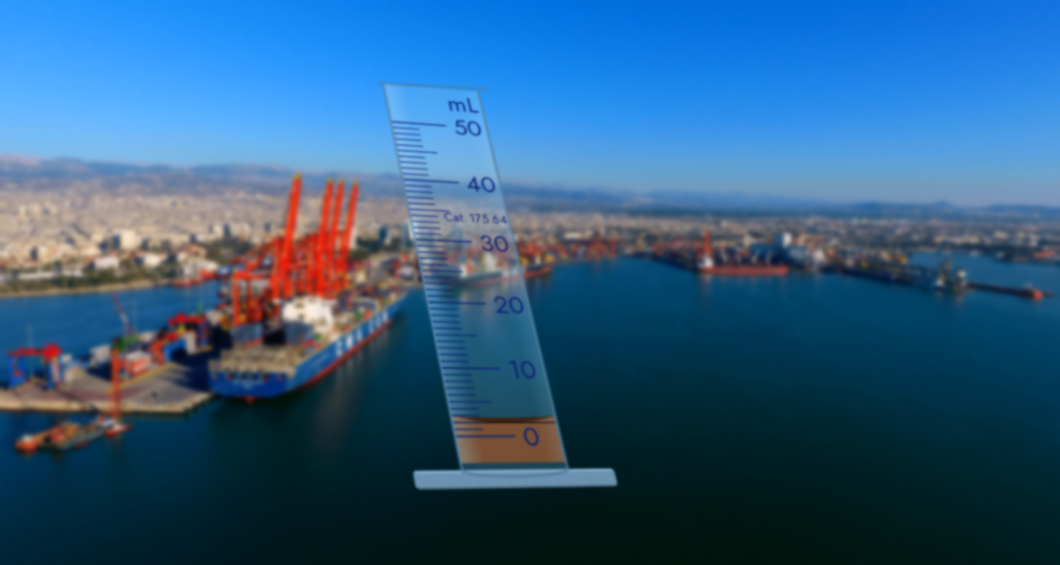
2 mL
